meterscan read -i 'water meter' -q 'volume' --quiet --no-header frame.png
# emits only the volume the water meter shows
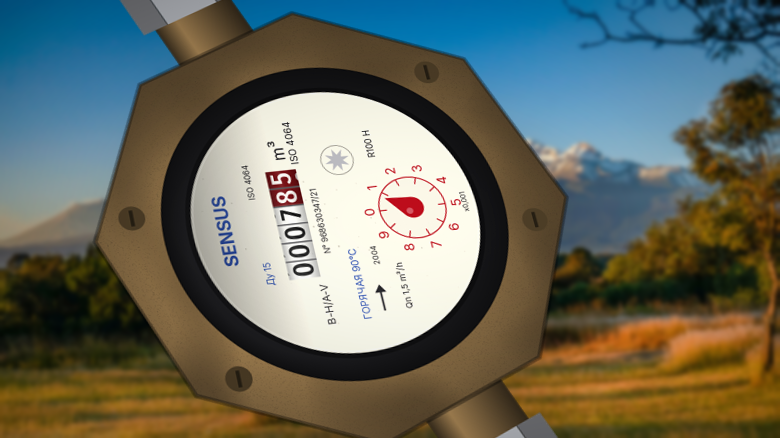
7.850 m³
